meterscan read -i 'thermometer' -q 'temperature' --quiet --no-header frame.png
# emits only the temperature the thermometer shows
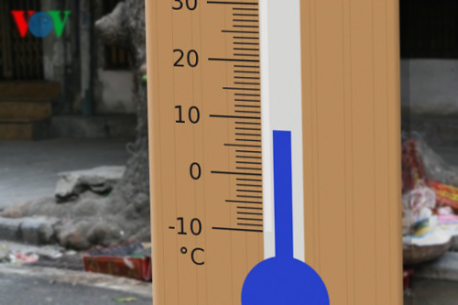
8 °C
